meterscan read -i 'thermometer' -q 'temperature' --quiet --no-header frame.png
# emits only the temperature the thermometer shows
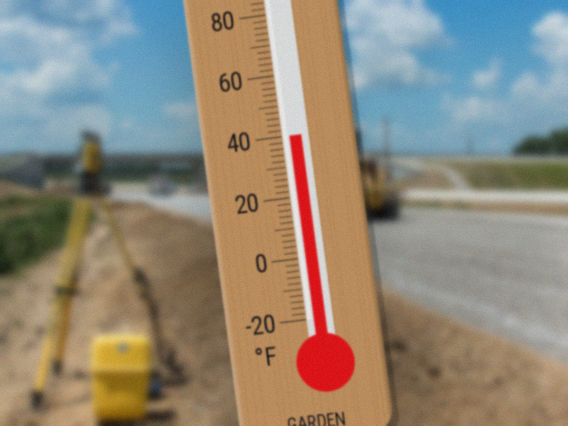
40 °F
